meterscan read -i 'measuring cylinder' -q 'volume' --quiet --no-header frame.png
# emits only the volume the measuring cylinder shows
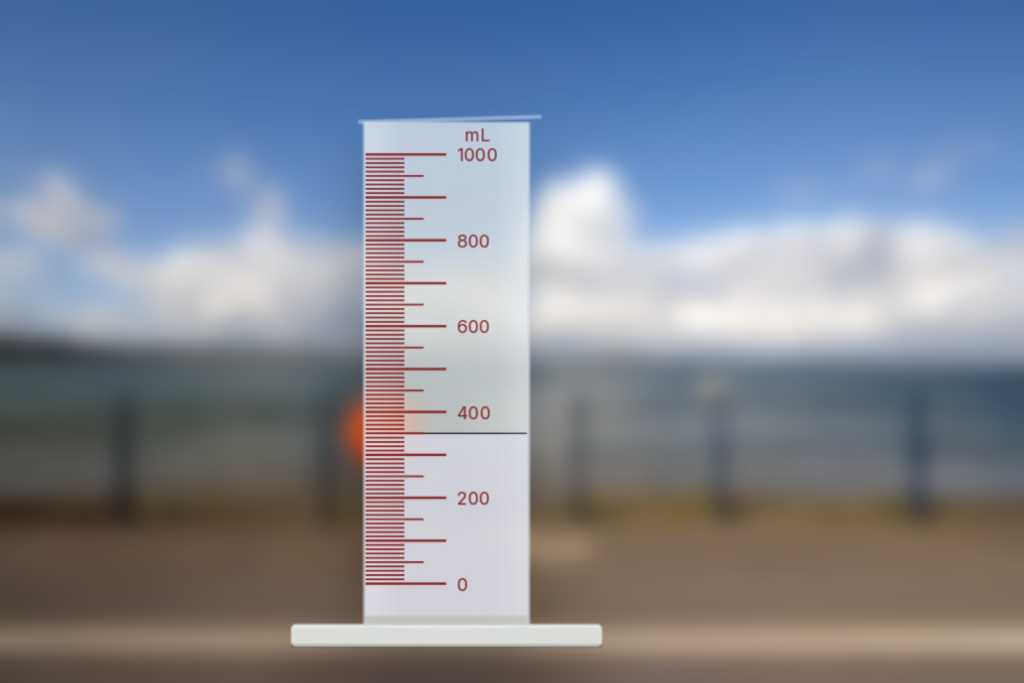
350 mL
